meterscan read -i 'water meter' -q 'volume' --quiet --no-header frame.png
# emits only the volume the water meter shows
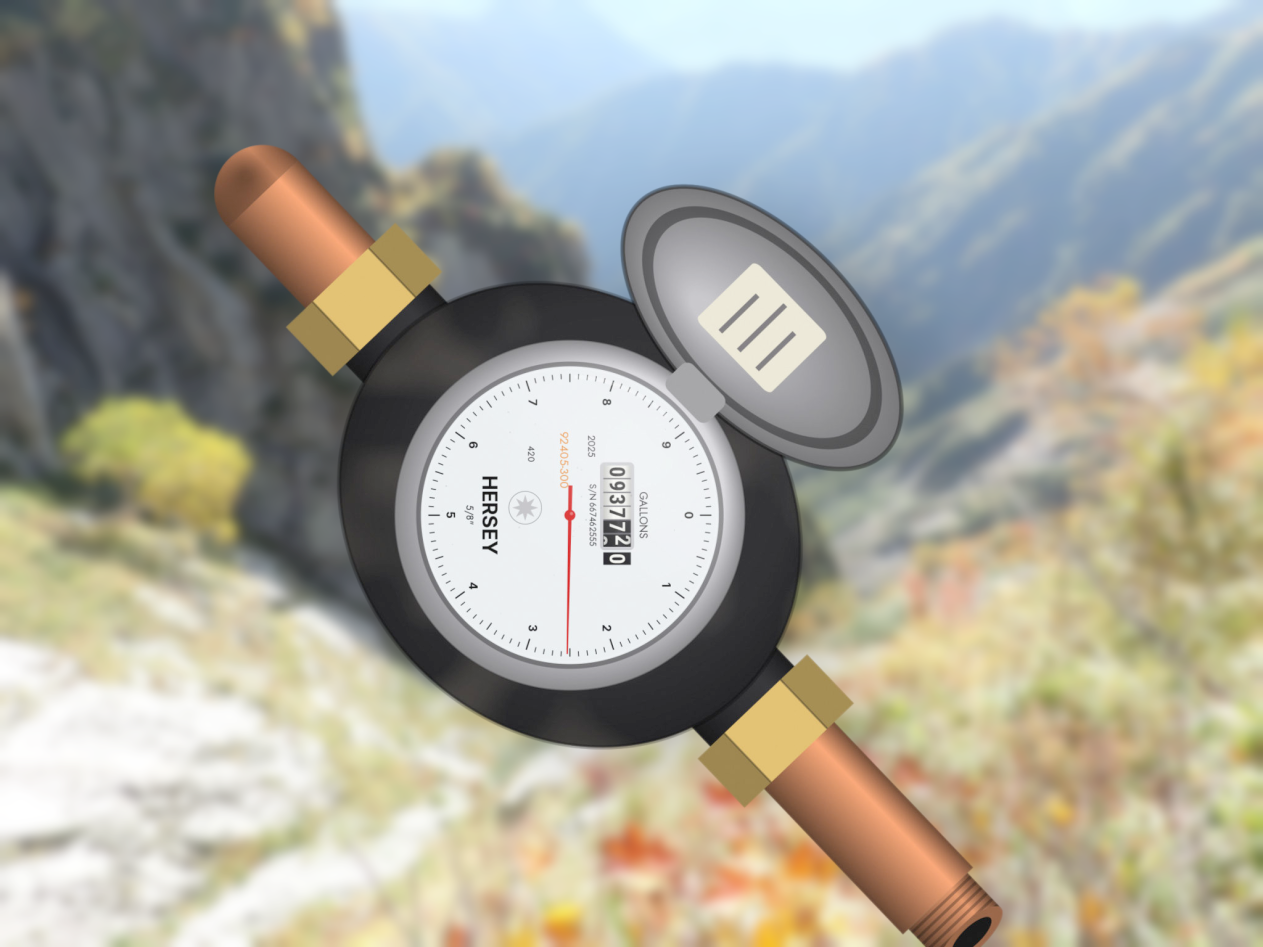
937722.5 gal
